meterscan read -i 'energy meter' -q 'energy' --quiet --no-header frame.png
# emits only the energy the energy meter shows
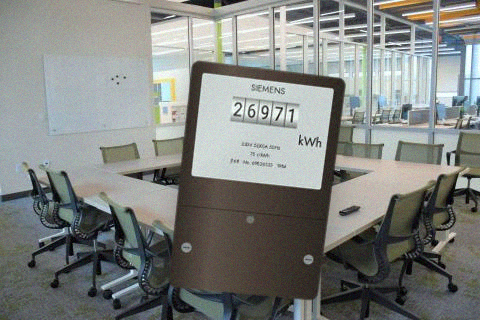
26971 kWh
